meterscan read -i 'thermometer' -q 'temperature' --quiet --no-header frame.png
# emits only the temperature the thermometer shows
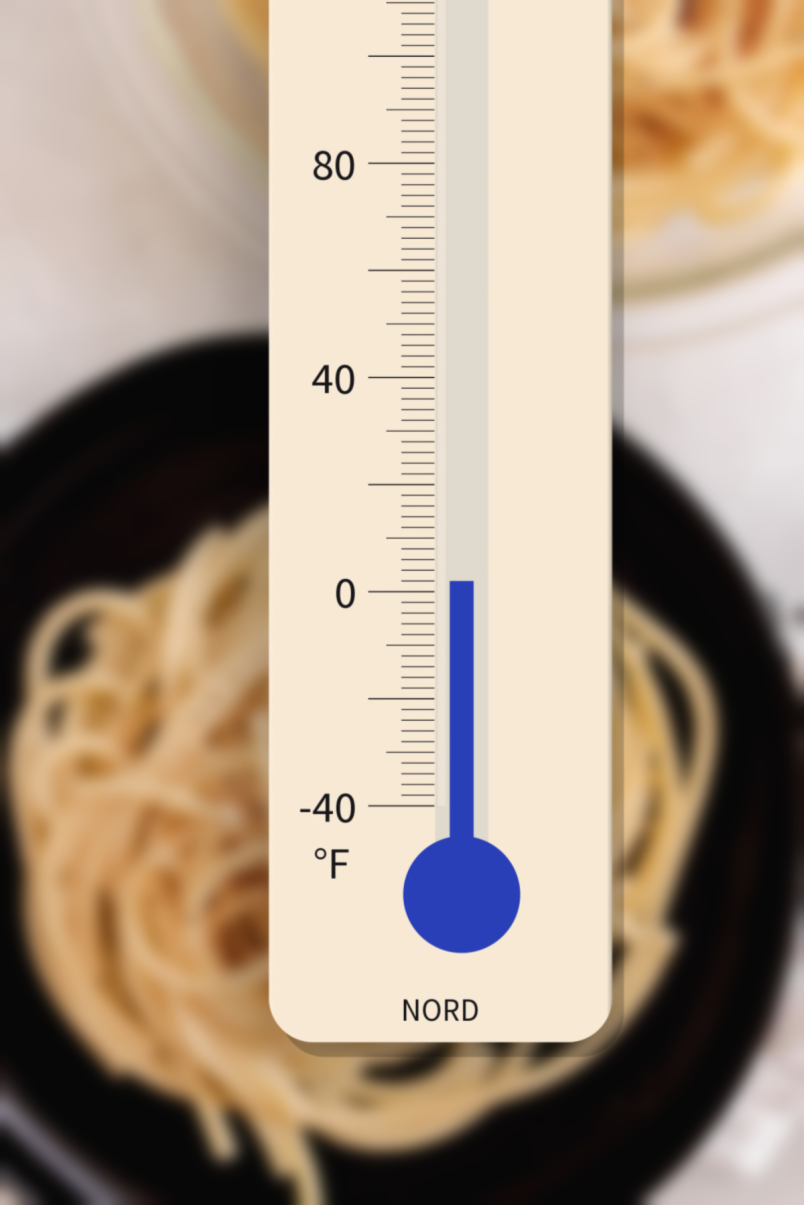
2 °F
